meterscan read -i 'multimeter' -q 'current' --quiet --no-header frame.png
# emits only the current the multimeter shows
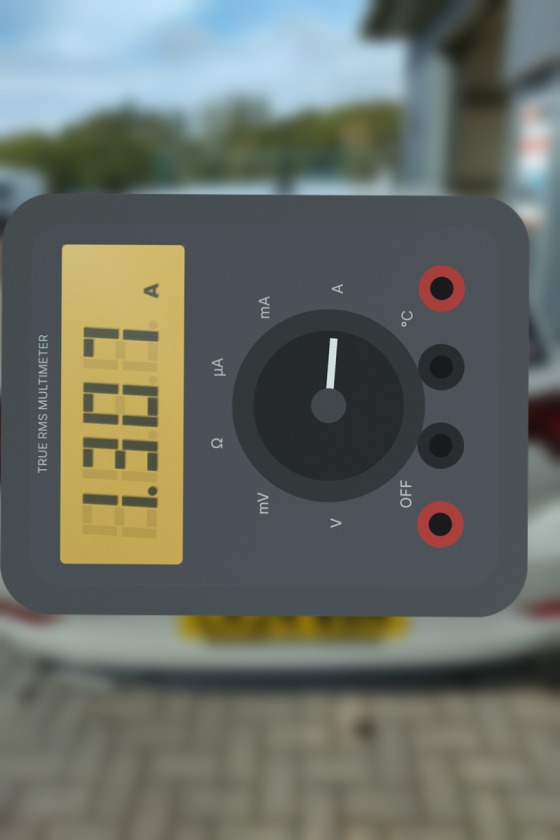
1.307 A
